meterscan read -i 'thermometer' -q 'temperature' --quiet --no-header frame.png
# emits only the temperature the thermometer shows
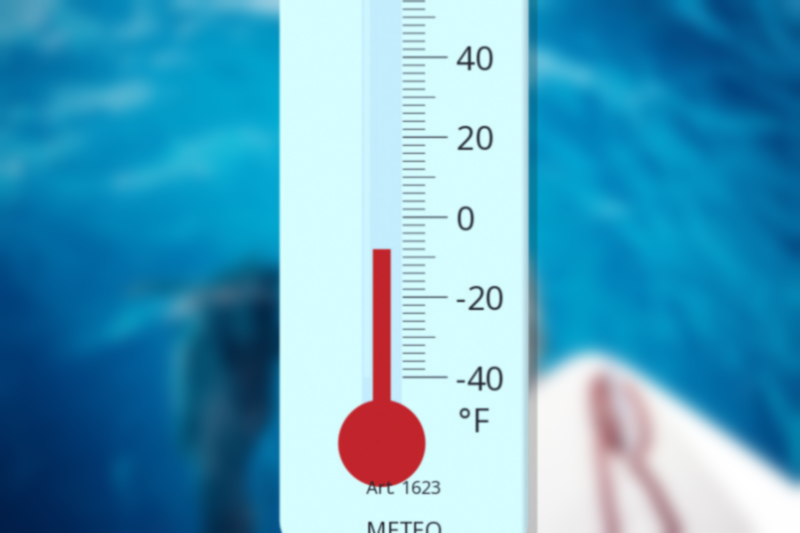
-8 °F
